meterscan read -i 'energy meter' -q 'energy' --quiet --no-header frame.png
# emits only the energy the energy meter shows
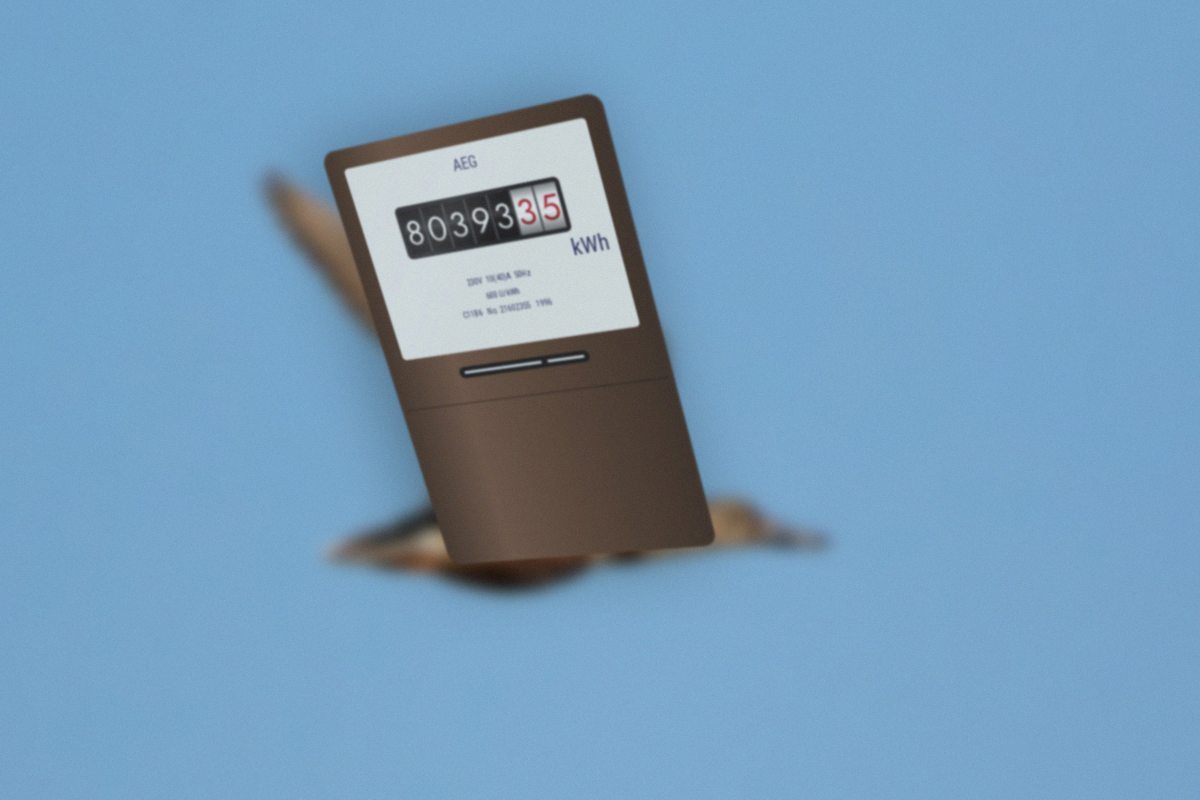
80393.35 kWh
